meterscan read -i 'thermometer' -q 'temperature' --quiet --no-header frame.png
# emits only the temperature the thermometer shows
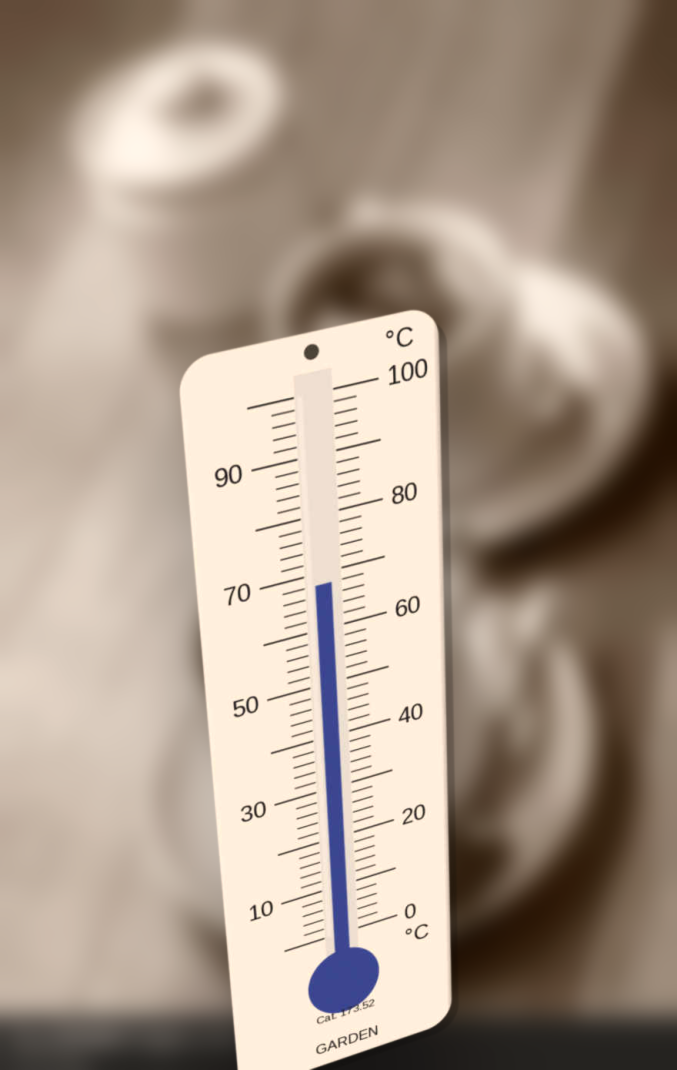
68 °C
